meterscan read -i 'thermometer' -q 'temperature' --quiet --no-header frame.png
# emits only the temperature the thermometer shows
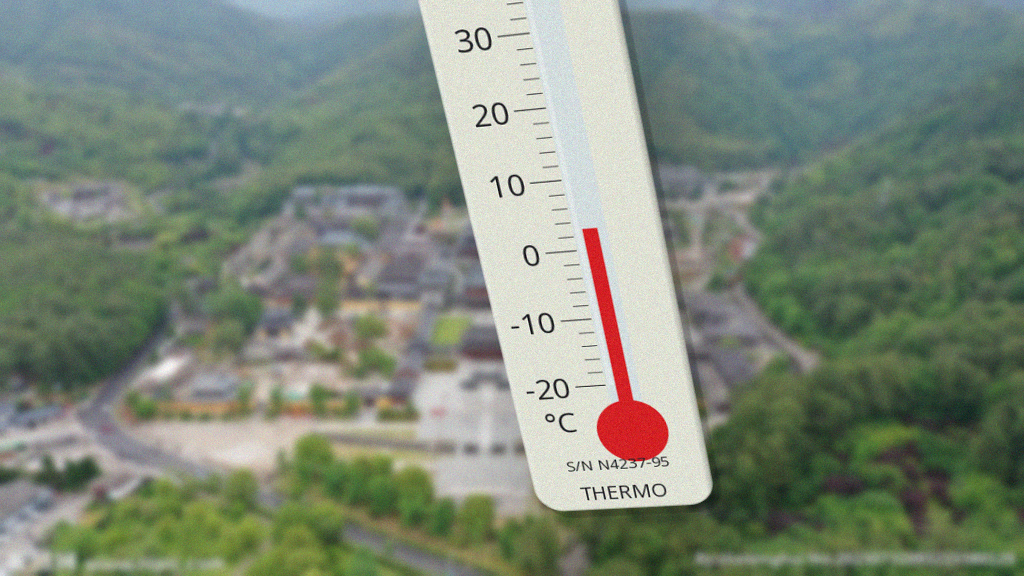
3 °C
